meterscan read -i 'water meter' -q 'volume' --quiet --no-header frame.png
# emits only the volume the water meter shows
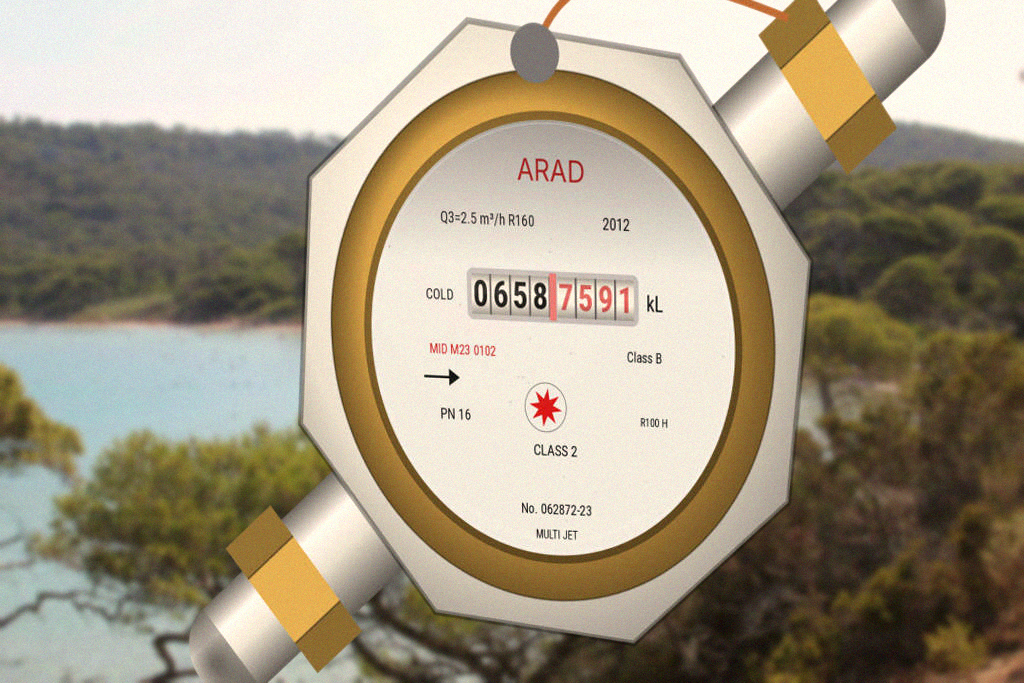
658.7591 kL
